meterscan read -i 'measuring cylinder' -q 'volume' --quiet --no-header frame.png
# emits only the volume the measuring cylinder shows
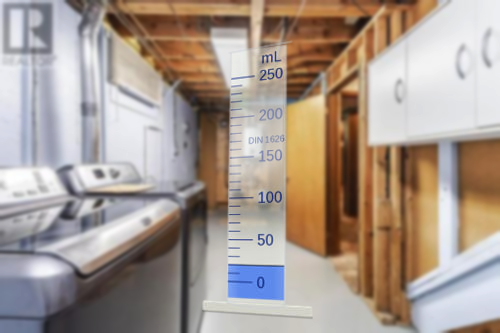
20 mL
